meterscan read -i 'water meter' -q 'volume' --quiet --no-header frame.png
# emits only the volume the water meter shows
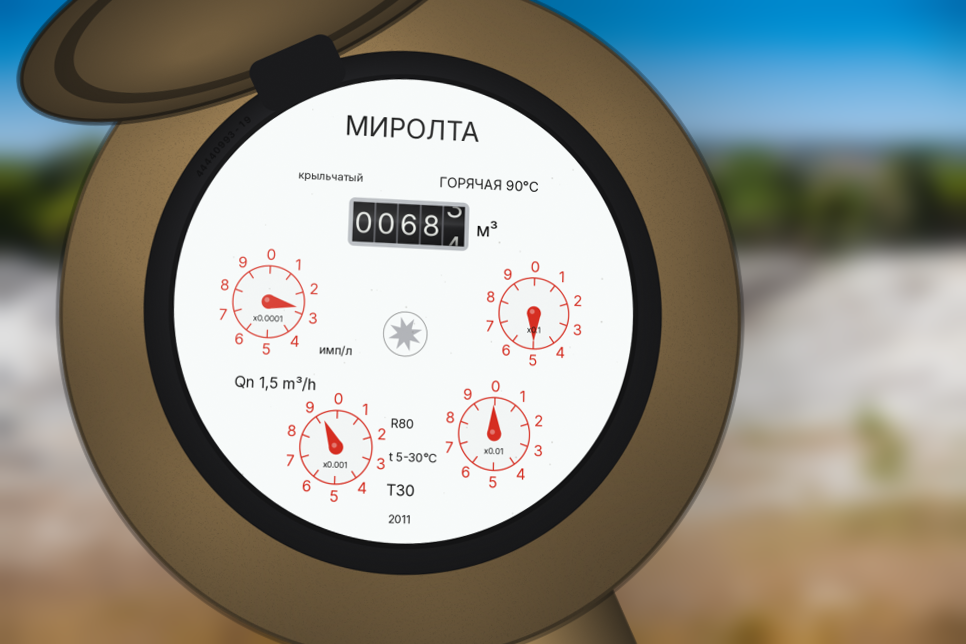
683.4992 m³
